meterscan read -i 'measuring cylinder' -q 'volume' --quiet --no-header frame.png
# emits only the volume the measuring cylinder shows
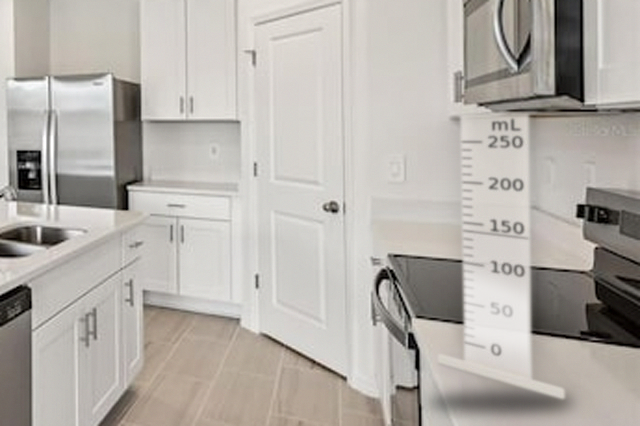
140 mL
